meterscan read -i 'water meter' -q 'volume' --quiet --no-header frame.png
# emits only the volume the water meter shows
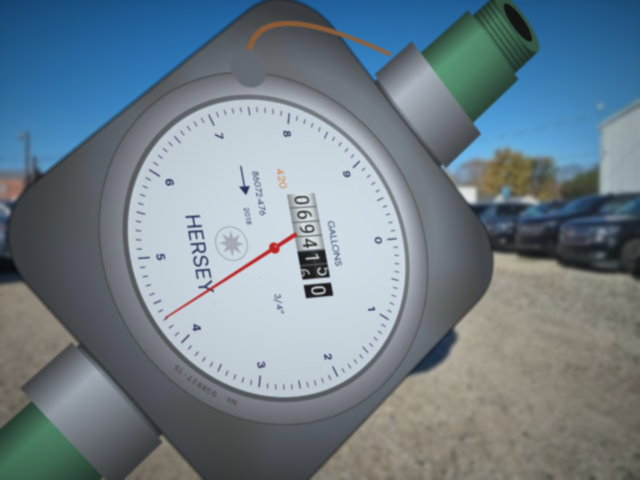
694154.3 gal
